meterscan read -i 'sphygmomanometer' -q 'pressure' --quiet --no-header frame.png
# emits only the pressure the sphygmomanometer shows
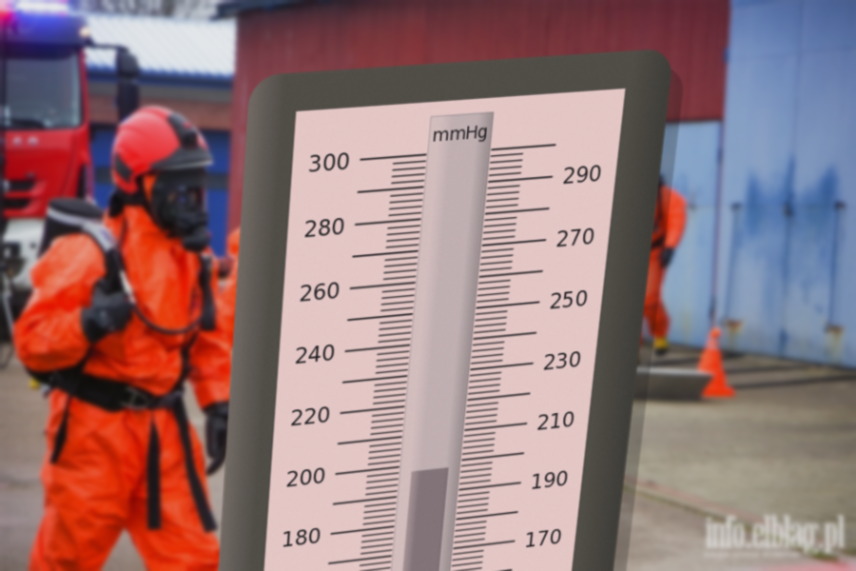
198 mmHg
